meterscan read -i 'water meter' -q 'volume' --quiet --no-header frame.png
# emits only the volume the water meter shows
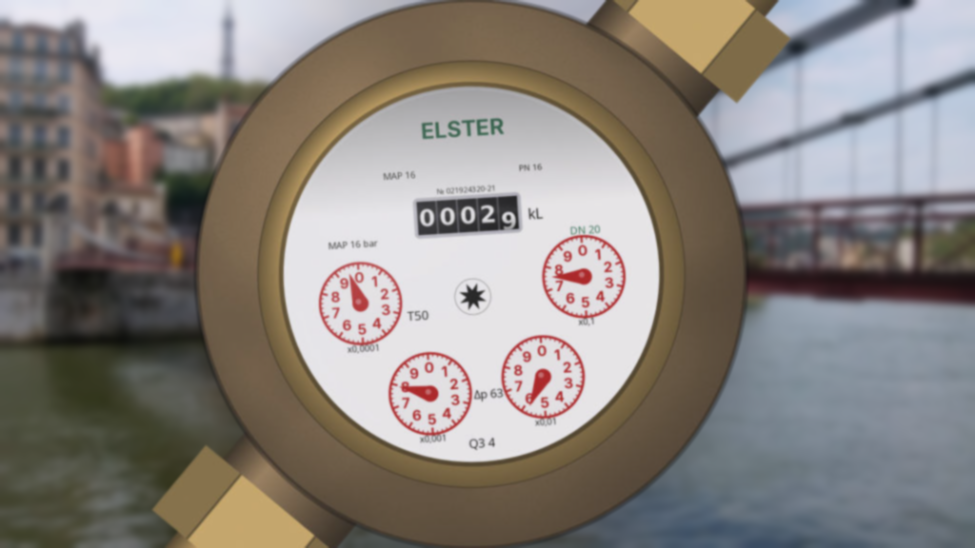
28.7579 kL
